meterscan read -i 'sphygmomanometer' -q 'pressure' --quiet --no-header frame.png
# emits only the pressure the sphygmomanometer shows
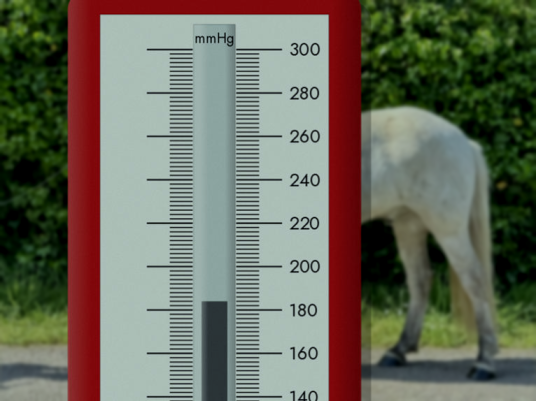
184 mmHg
